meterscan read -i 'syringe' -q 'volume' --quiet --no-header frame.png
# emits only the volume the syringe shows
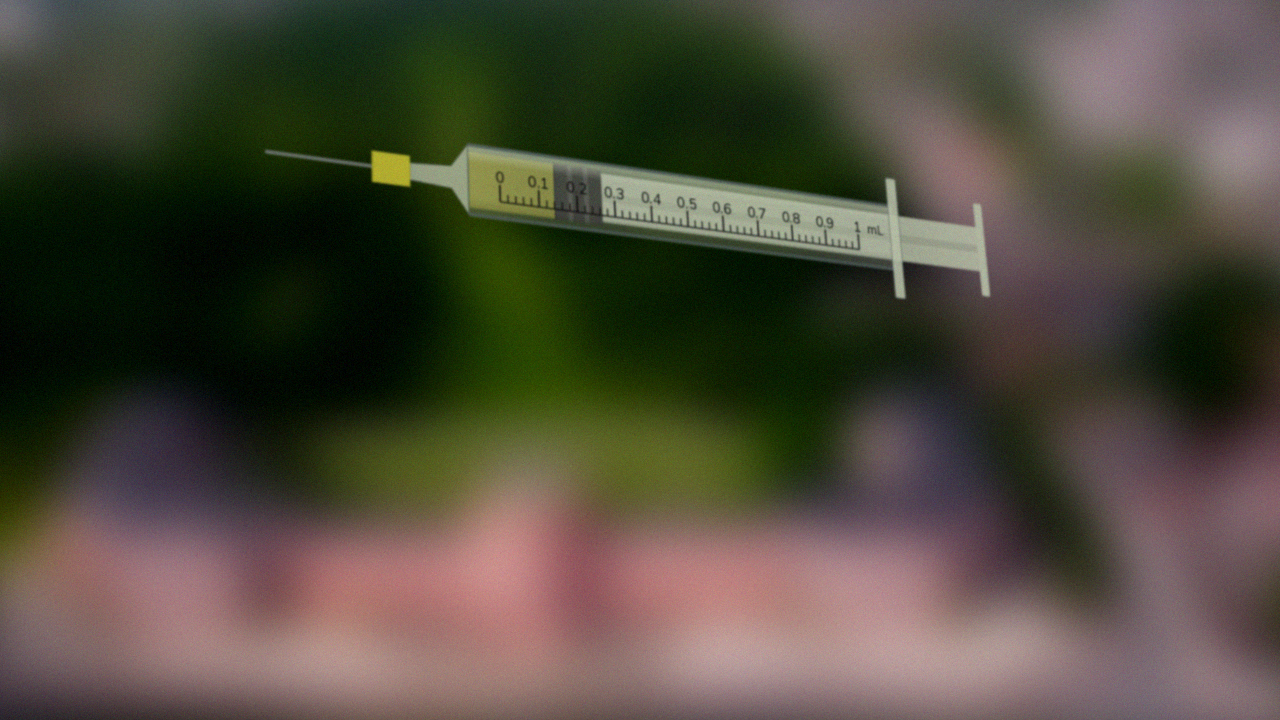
0.14 mL
